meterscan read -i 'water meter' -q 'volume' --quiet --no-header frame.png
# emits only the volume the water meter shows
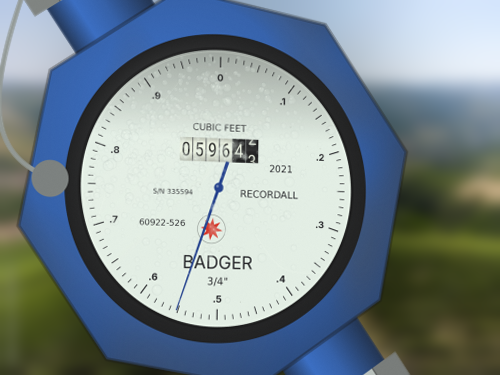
59642.55 ft³
